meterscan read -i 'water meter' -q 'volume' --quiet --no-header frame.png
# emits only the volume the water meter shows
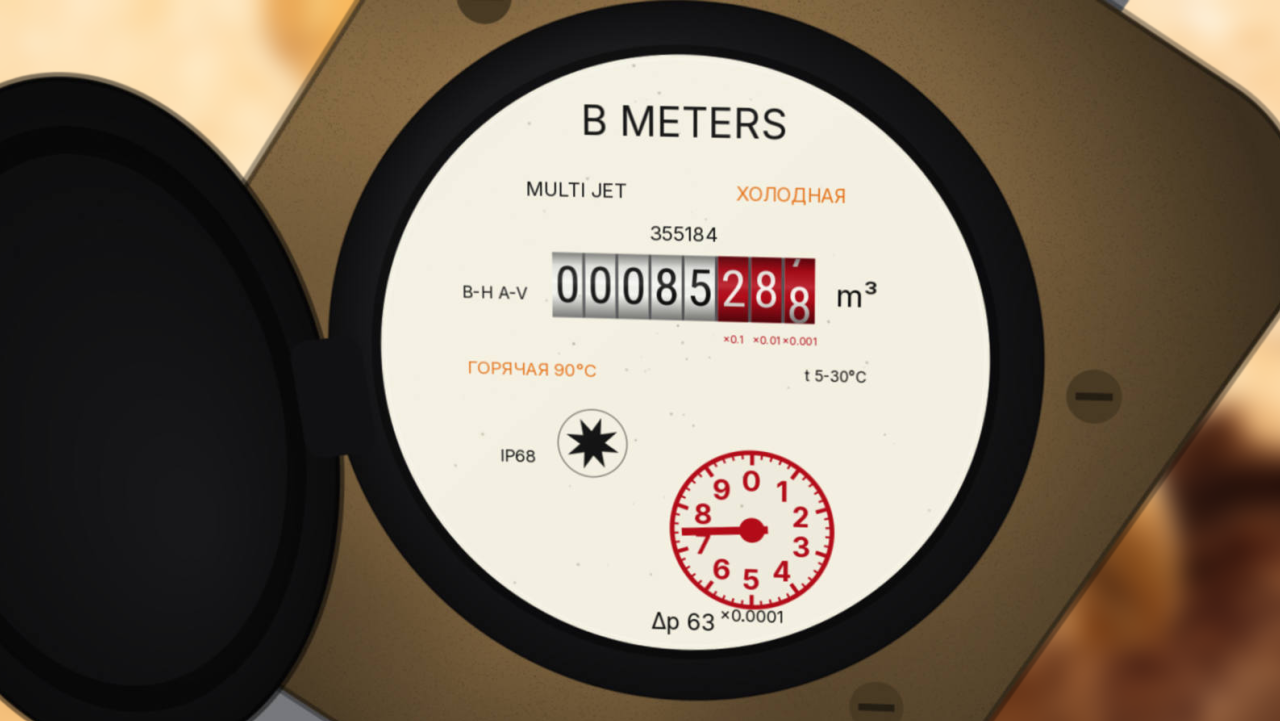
85.2877 m³
